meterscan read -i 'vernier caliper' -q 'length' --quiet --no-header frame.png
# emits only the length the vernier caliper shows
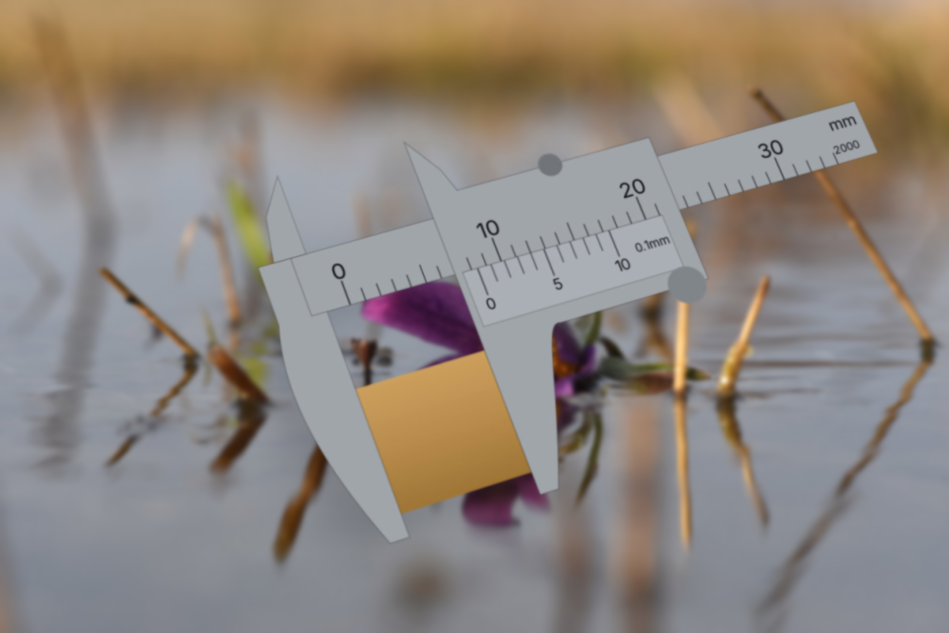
8.4 mm
